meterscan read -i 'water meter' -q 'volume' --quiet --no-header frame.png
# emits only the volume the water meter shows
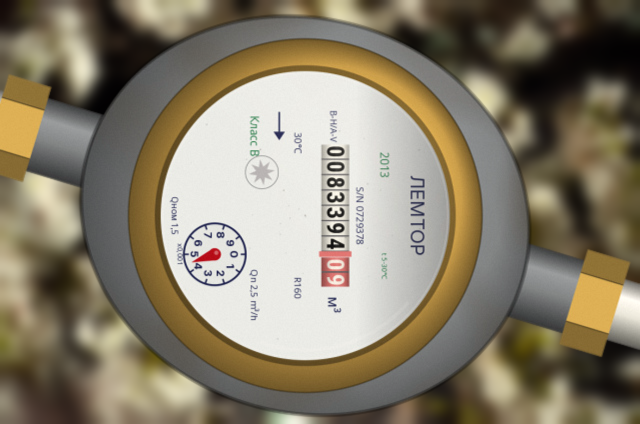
83394.094 m³
